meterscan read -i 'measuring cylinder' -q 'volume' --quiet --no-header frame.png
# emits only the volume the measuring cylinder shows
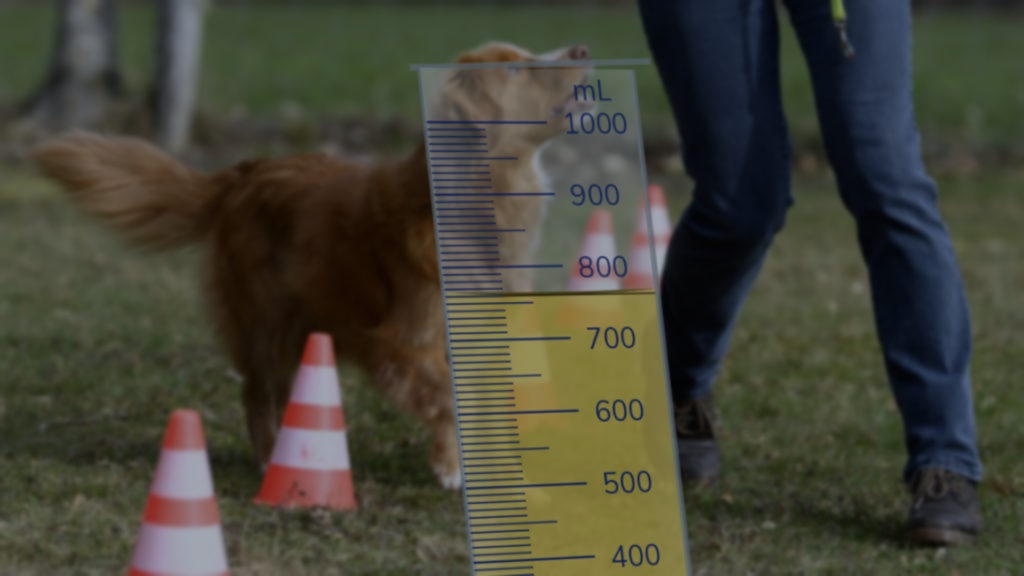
760 mL
